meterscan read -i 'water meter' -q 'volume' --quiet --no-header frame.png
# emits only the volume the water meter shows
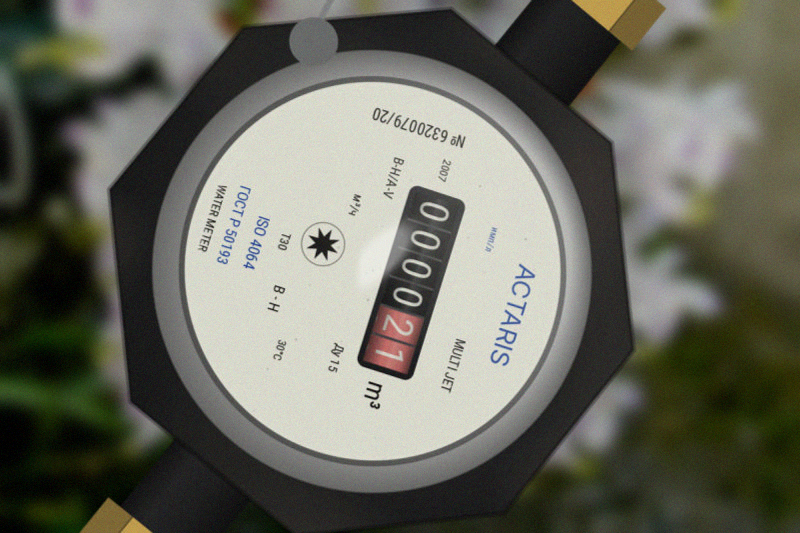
0.21 m³
